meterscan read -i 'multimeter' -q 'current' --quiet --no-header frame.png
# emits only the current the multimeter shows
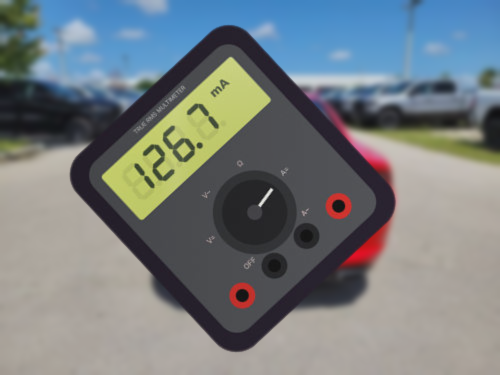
126.7 mA
